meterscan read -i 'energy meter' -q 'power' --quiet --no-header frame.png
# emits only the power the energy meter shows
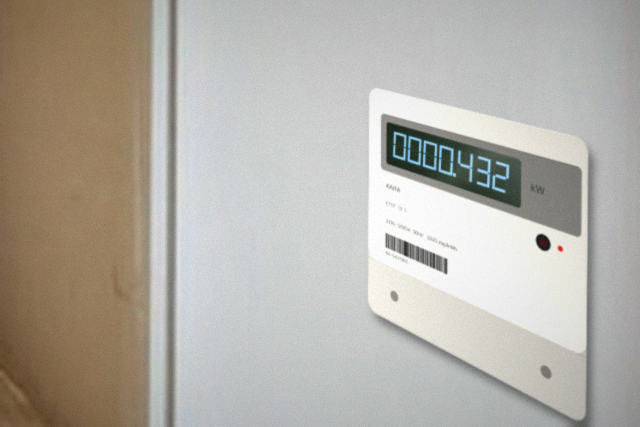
0.432 kW
